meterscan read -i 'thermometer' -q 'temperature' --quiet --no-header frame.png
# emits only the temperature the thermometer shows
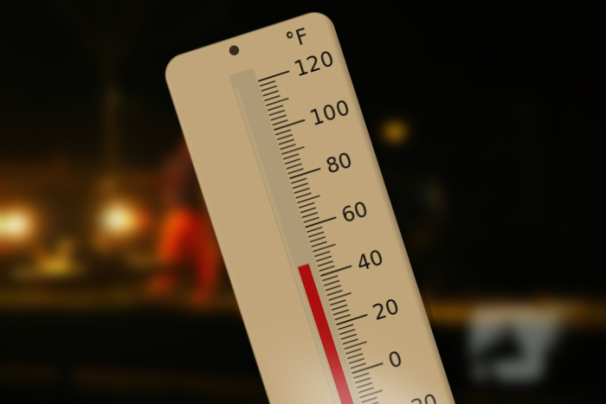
46 °F
